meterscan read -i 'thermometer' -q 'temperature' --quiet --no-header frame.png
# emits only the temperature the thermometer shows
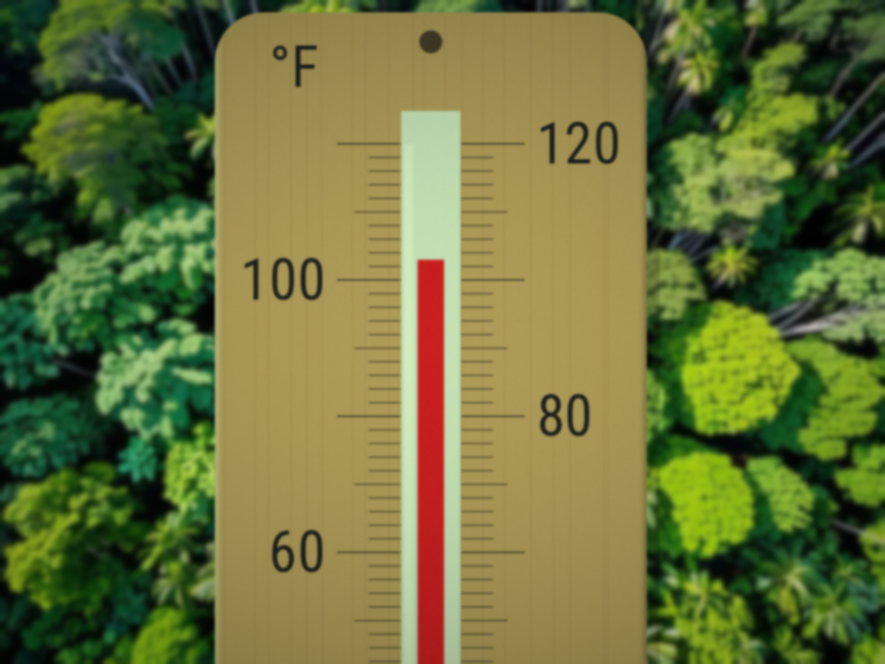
103 °F
